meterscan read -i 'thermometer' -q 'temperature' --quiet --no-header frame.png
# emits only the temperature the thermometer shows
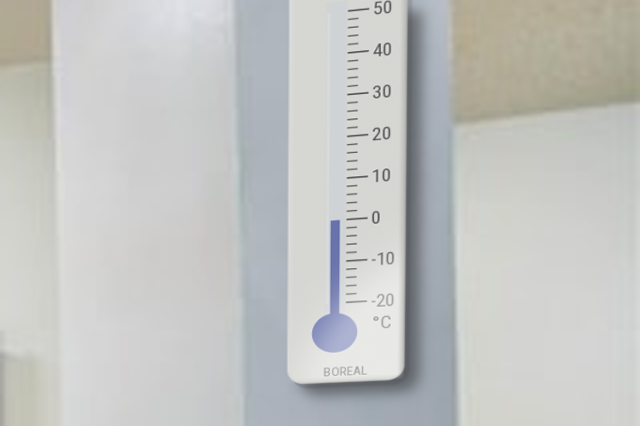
0 °C
